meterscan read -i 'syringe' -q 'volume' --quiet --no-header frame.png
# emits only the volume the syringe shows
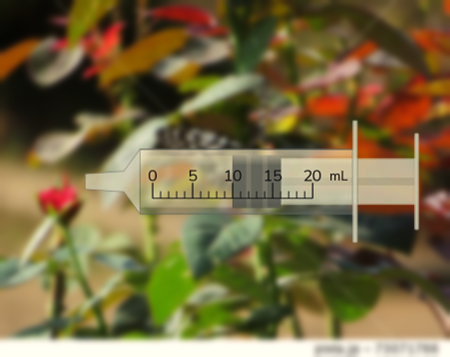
10 mL
